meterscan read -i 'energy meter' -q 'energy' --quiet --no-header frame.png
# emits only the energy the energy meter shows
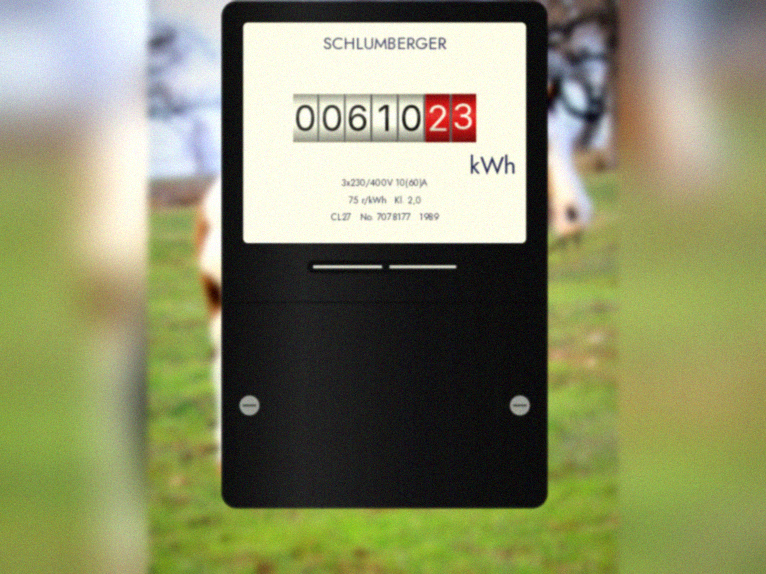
610.23 kWh
